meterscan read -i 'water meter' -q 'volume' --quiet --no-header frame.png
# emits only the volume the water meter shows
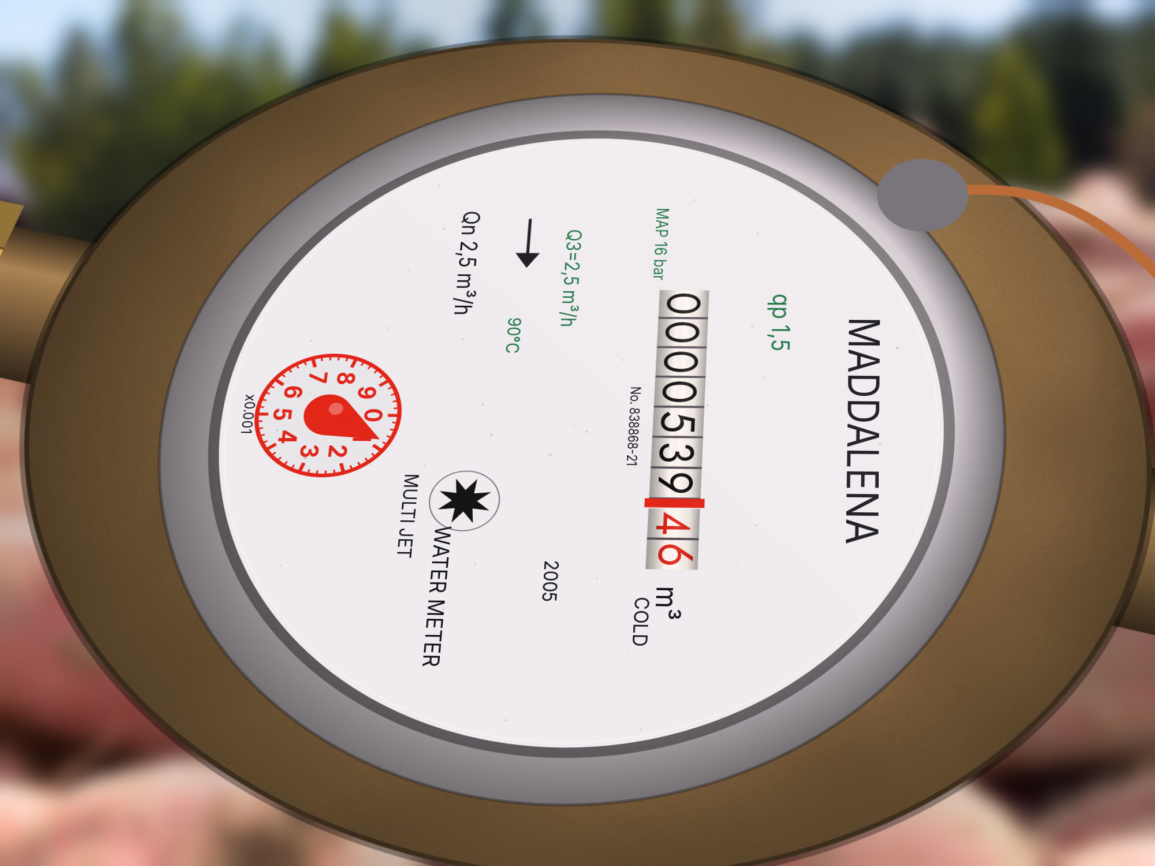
539.460 m³
